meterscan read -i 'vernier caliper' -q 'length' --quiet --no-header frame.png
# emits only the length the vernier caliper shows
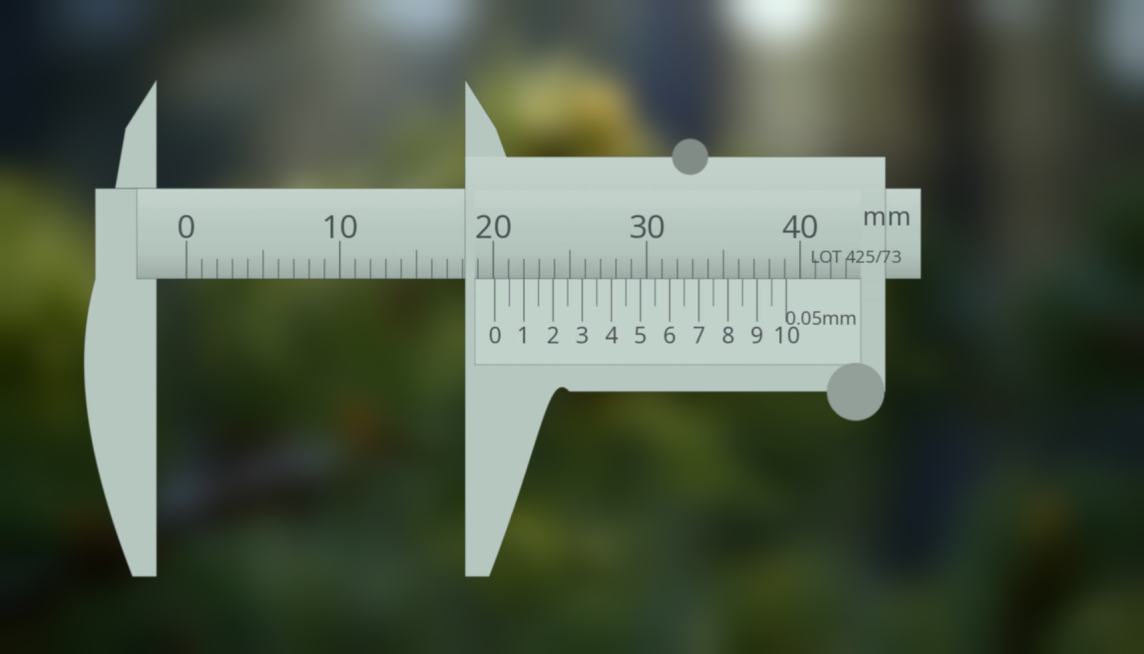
20.1 mm
